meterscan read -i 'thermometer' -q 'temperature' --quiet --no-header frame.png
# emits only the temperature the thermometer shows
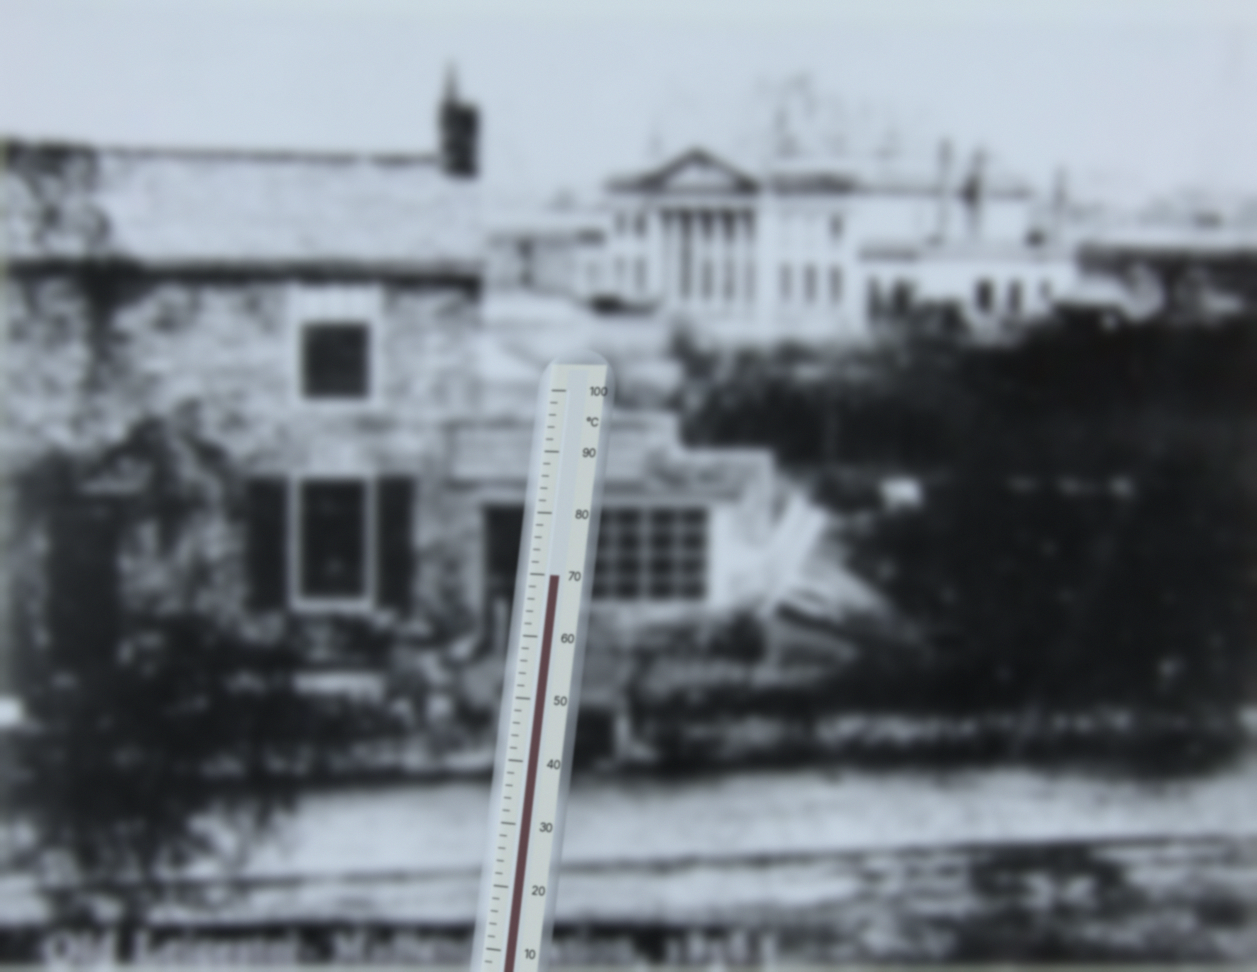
70 °C
